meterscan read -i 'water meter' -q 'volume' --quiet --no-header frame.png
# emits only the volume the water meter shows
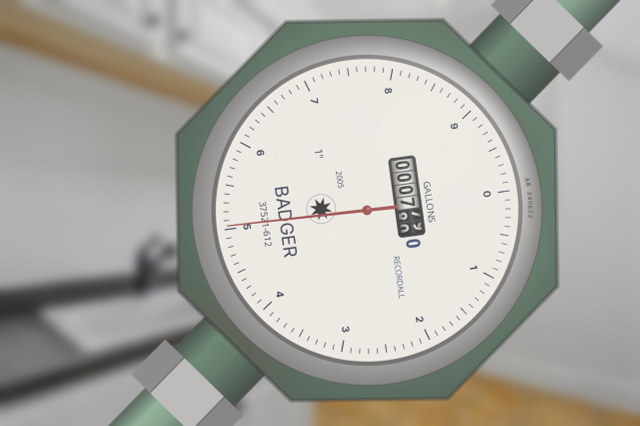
7795.0 gal
